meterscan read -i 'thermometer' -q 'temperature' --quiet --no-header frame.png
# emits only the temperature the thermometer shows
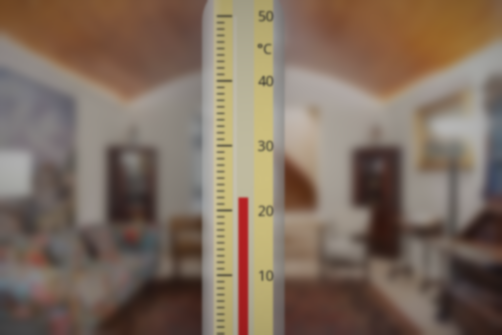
22 °C
